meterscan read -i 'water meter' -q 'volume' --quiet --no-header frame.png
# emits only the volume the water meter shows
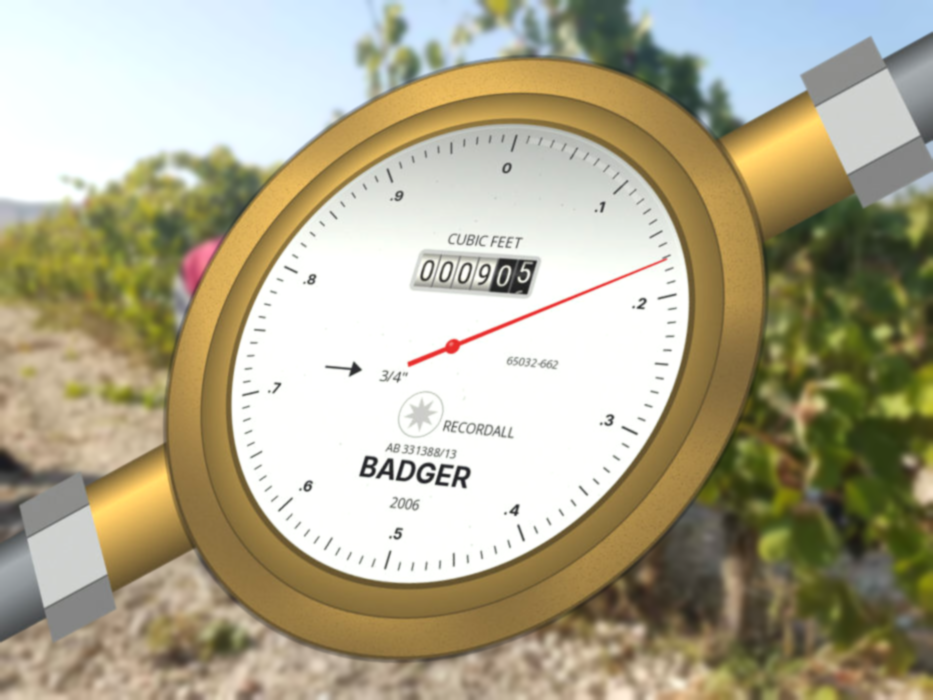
905.17 ft³
